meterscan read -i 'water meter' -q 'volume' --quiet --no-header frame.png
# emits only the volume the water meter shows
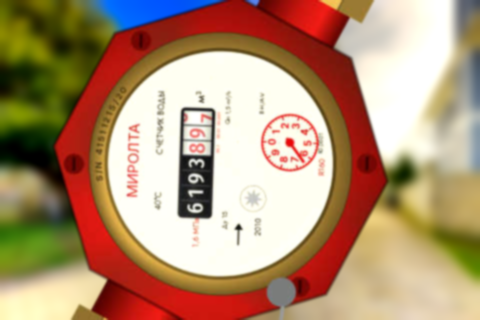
6193.8966 m³
